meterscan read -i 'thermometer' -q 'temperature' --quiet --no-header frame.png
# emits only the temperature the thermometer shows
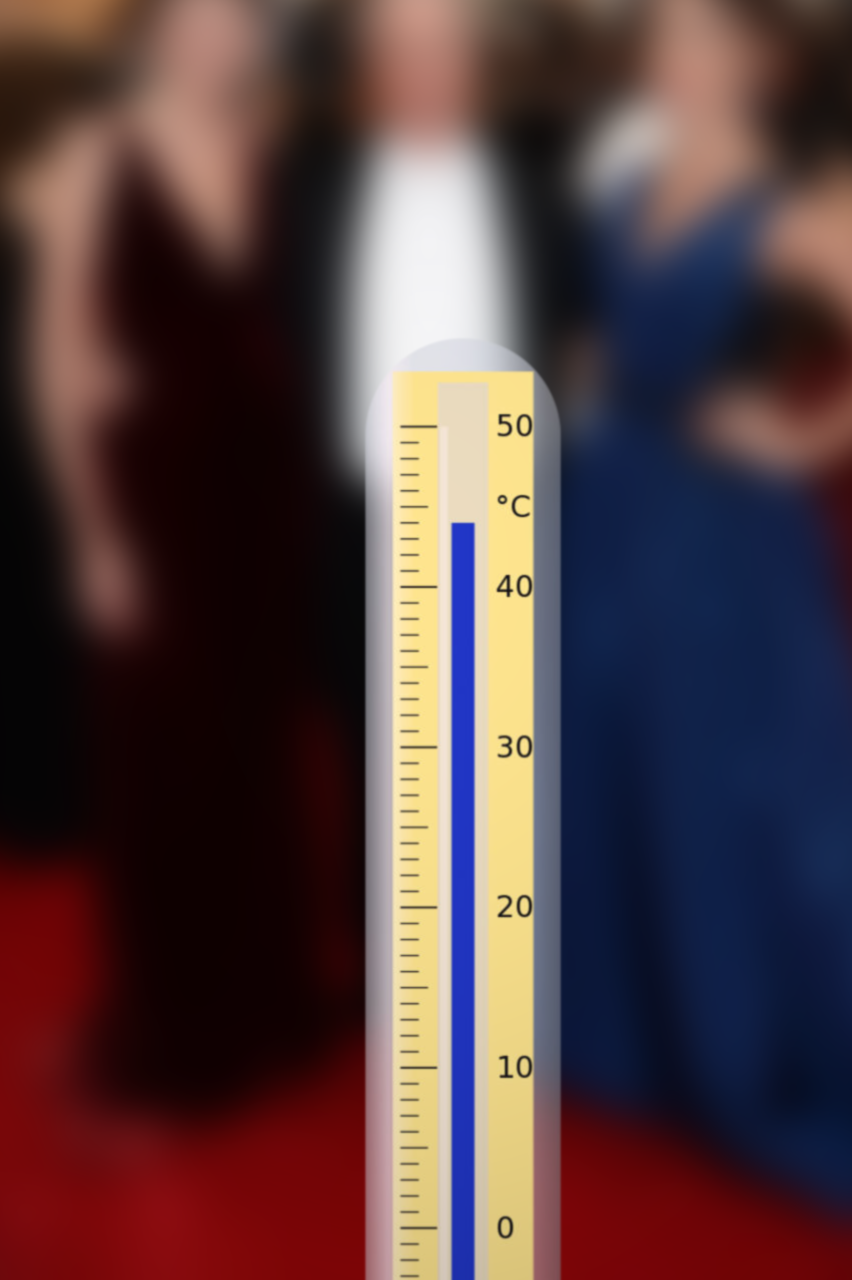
44 °C
